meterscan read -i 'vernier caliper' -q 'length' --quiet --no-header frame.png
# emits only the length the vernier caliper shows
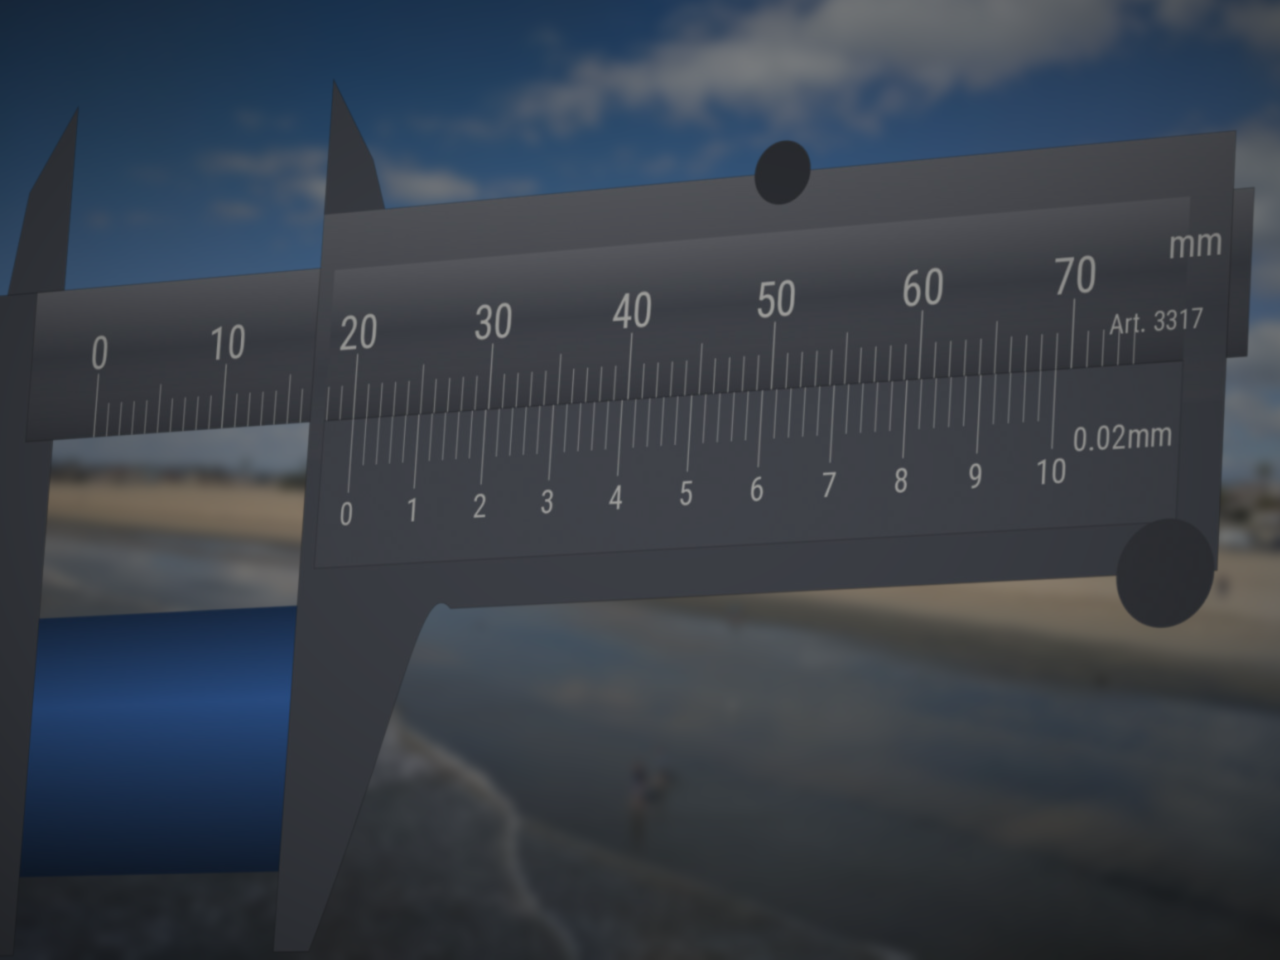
20.0 mm
